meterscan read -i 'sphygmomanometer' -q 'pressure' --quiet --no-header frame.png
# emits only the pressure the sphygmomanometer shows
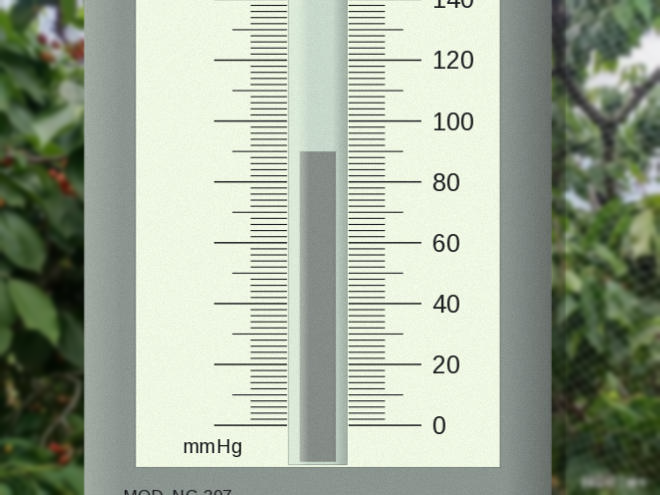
90 mmHg
